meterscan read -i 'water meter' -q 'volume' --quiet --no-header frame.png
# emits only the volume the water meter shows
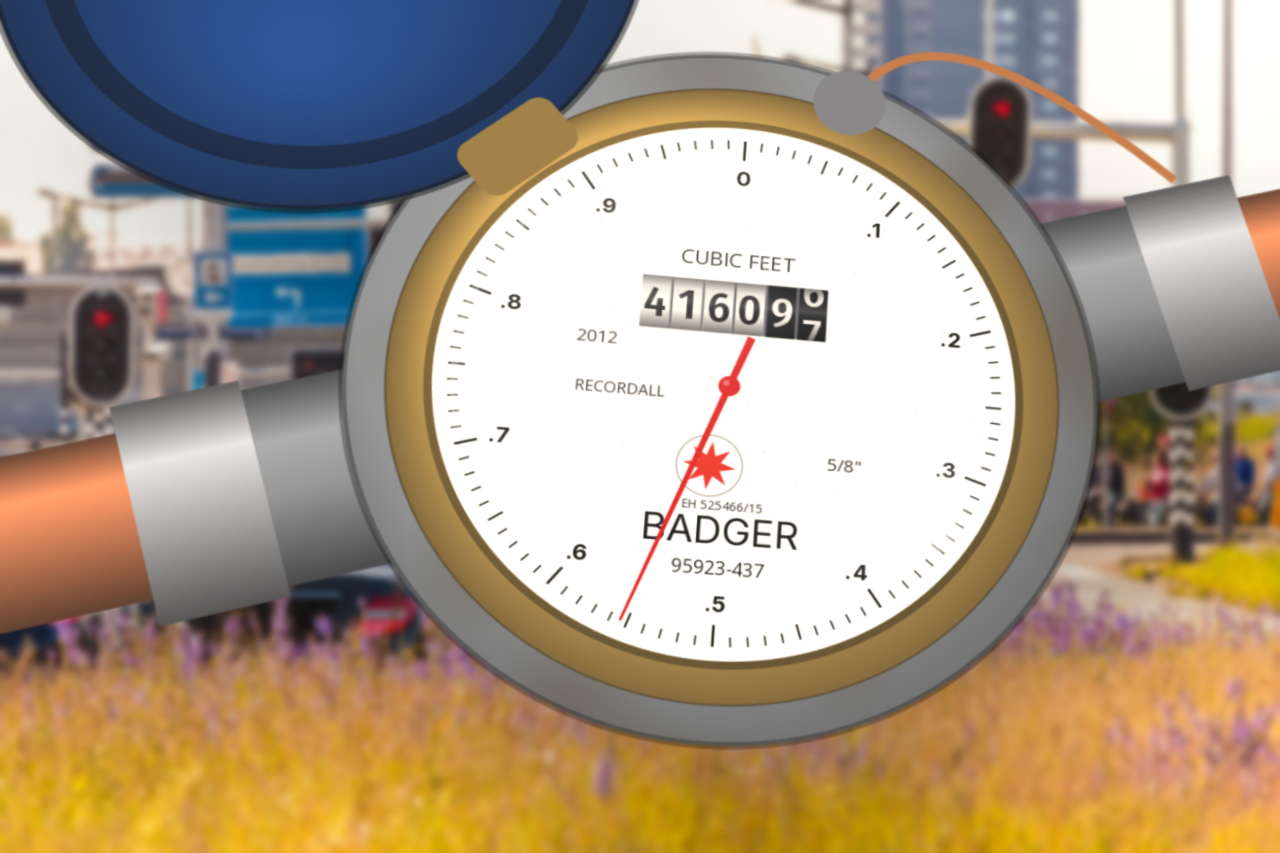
416096.55 ft³
